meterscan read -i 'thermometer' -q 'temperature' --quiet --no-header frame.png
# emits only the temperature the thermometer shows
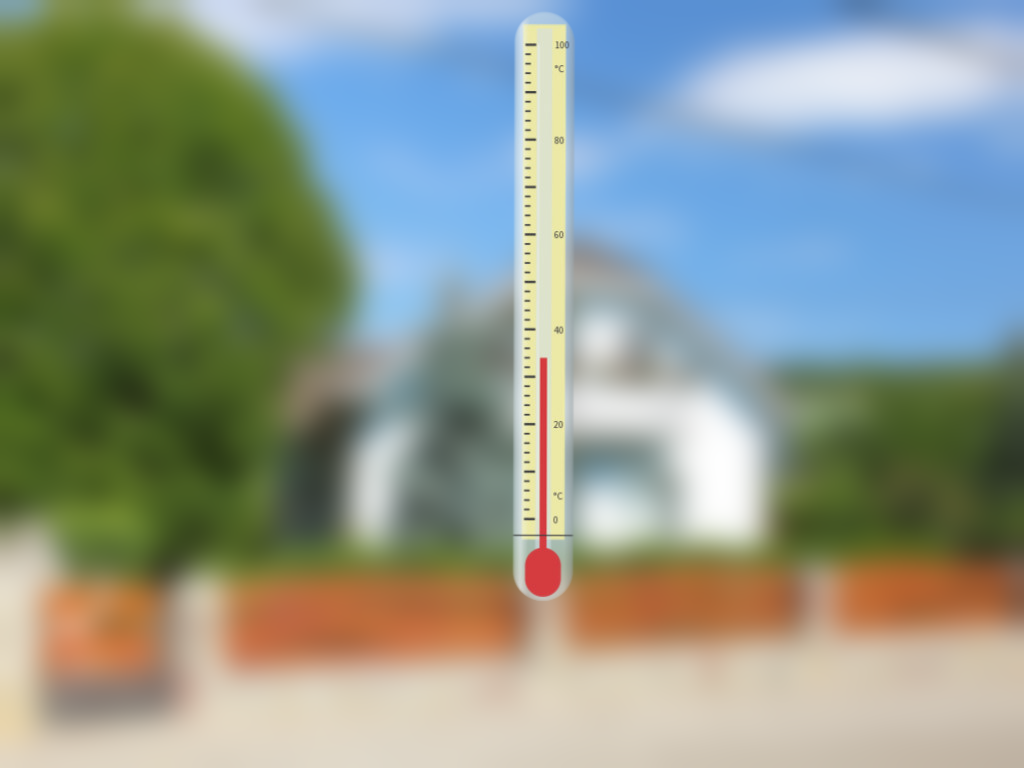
34 °C
